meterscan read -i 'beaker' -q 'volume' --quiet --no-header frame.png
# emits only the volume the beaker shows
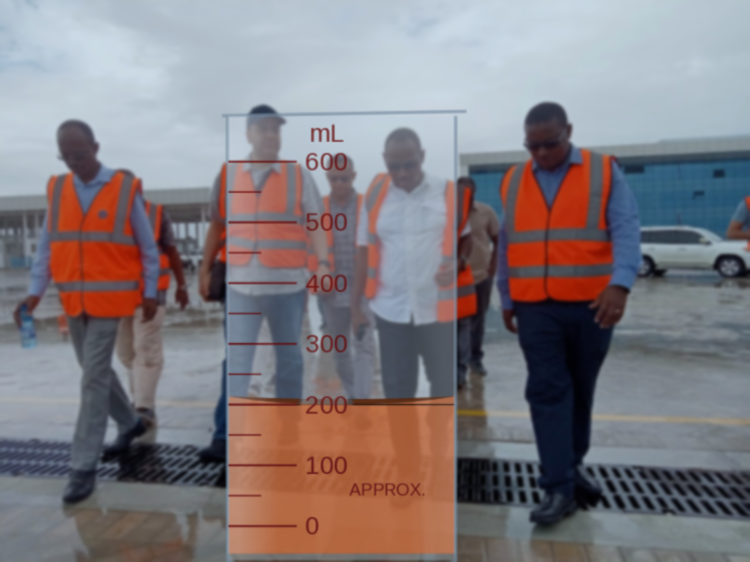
200 mL
